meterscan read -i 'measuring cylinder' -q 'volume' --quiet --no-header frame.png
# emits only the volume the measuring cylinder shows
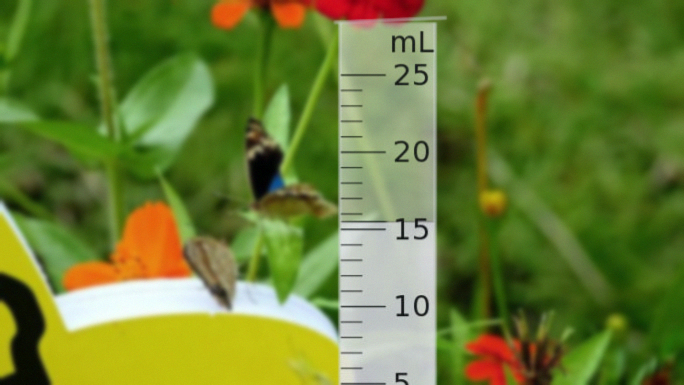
15.5 mL
